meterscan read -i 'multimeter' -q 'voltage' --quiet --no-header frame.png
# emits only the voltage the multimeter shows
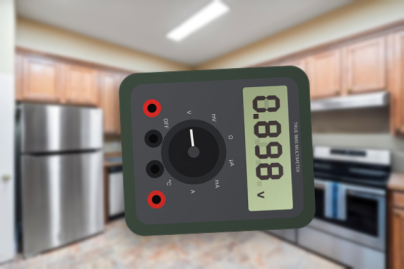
0.898 V
